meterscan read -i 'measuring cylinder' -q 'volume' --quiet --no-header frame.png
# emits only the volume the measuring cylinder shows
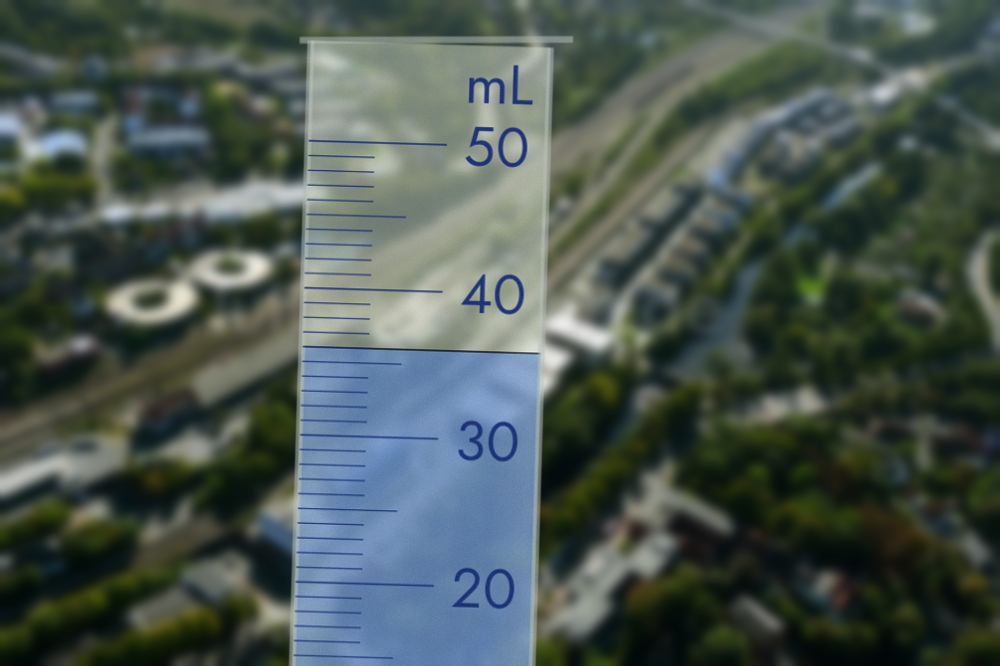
36 mL
